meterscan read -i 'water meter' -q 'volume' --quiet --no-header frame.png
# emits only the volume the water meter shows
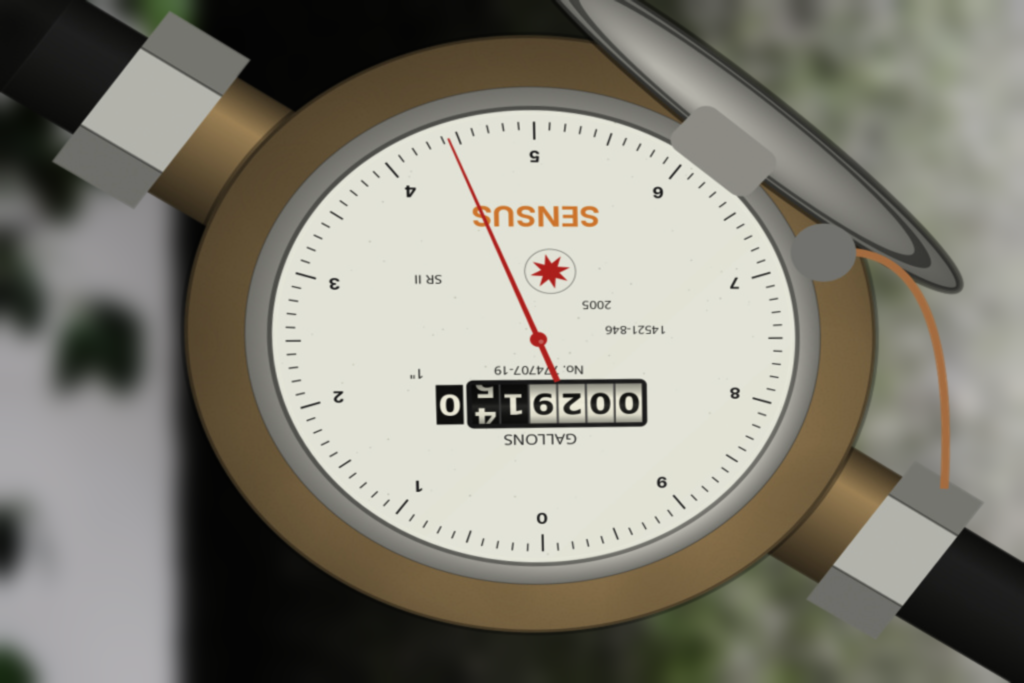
29144.4 gal
